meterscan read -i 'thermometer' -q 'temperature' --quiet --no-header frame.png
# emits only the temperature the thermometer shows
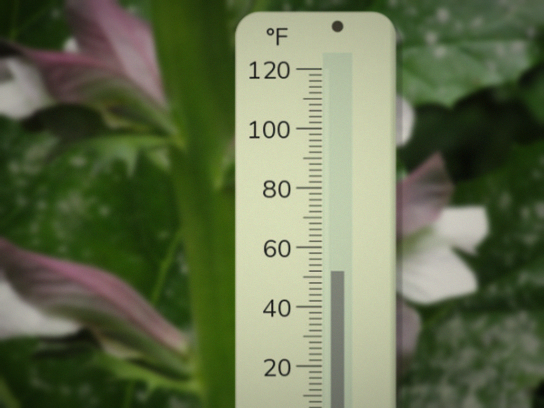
52 °F
